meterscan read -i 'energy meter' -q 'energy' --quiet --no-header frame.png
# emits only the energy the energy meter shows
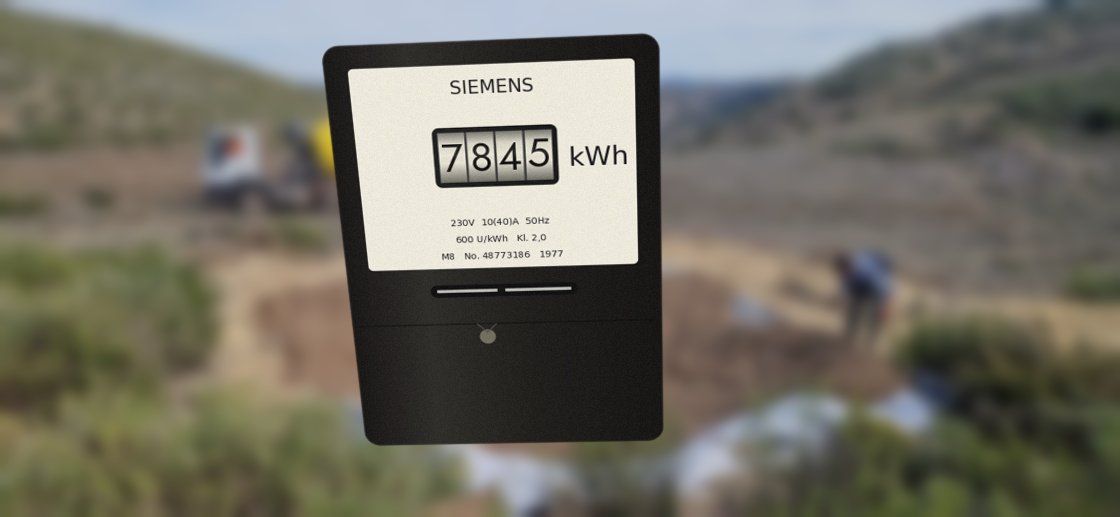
7845 kWh
